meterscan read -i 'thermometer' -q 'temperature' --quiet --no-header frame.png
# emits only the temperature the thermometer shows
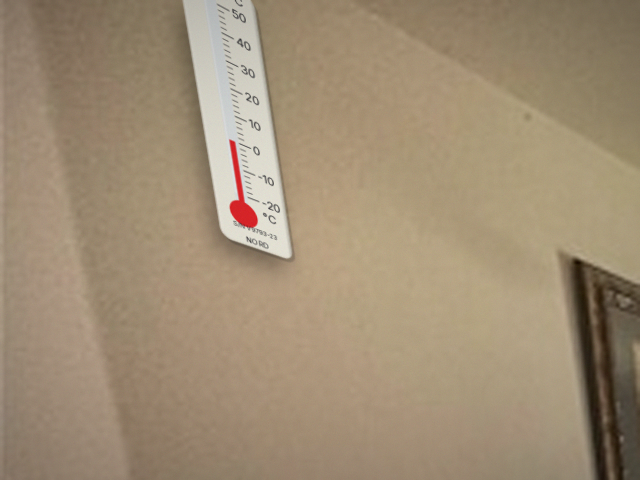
0 °C
